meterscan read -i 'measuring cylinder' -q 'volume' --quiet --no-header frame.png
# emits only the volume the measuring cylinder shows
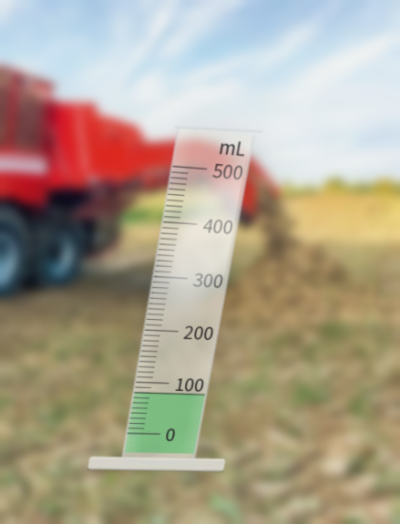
80 mL
